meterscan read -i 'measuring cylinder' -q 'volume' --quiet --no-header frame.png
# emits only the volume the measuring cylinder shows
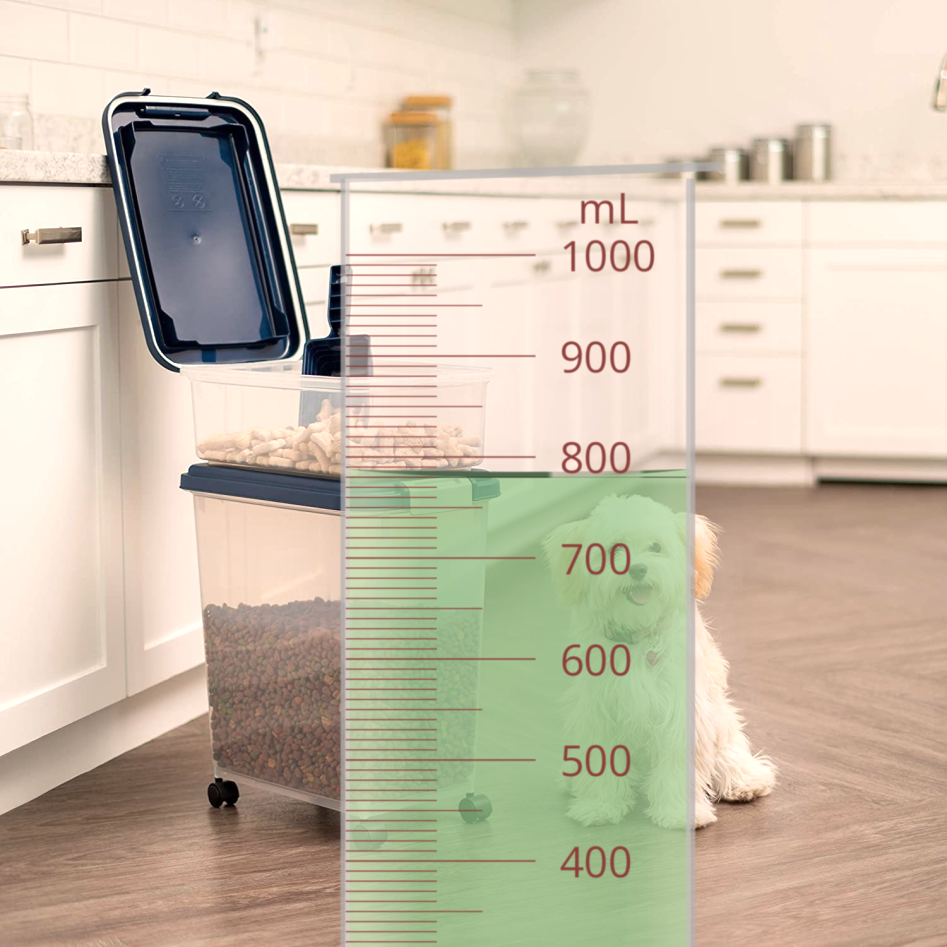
780 mL
